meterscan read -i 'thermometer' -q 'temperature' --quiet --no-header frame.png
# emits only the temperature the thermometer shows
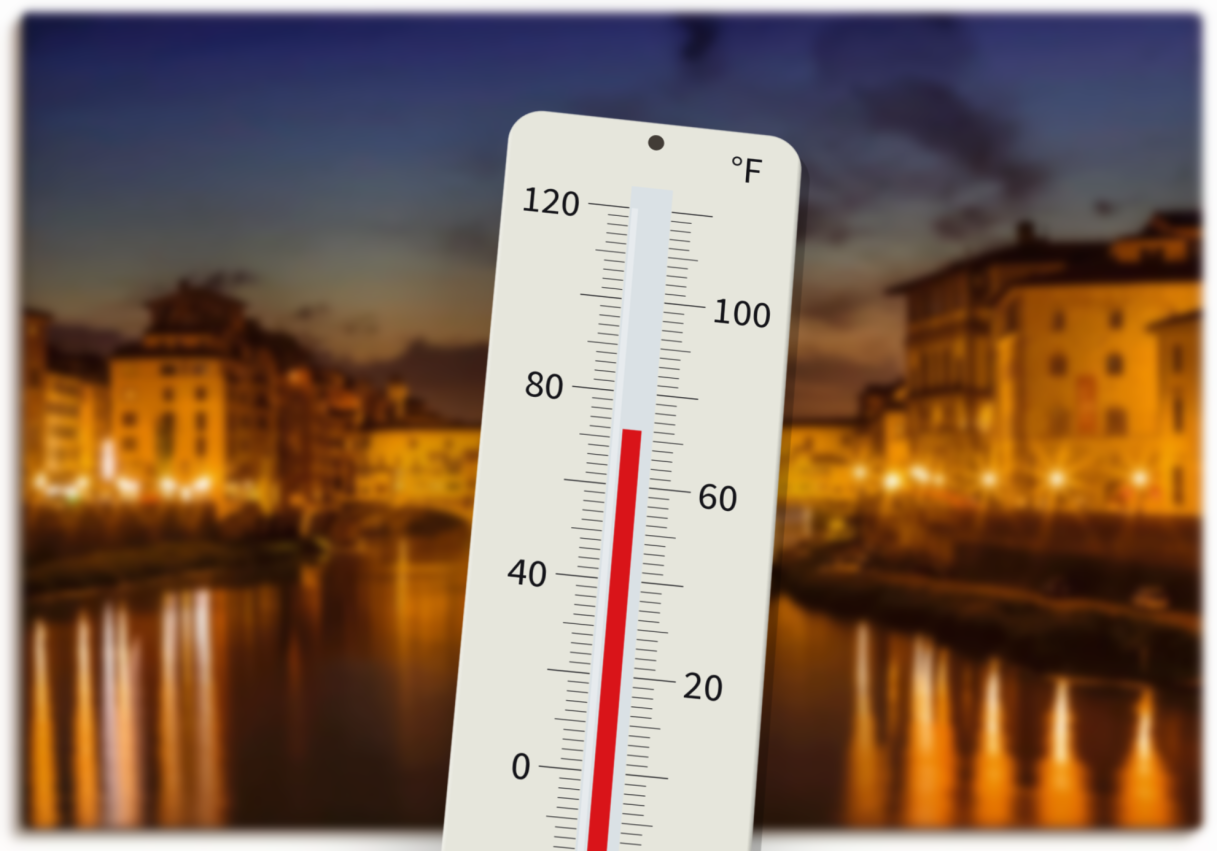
72 °F
